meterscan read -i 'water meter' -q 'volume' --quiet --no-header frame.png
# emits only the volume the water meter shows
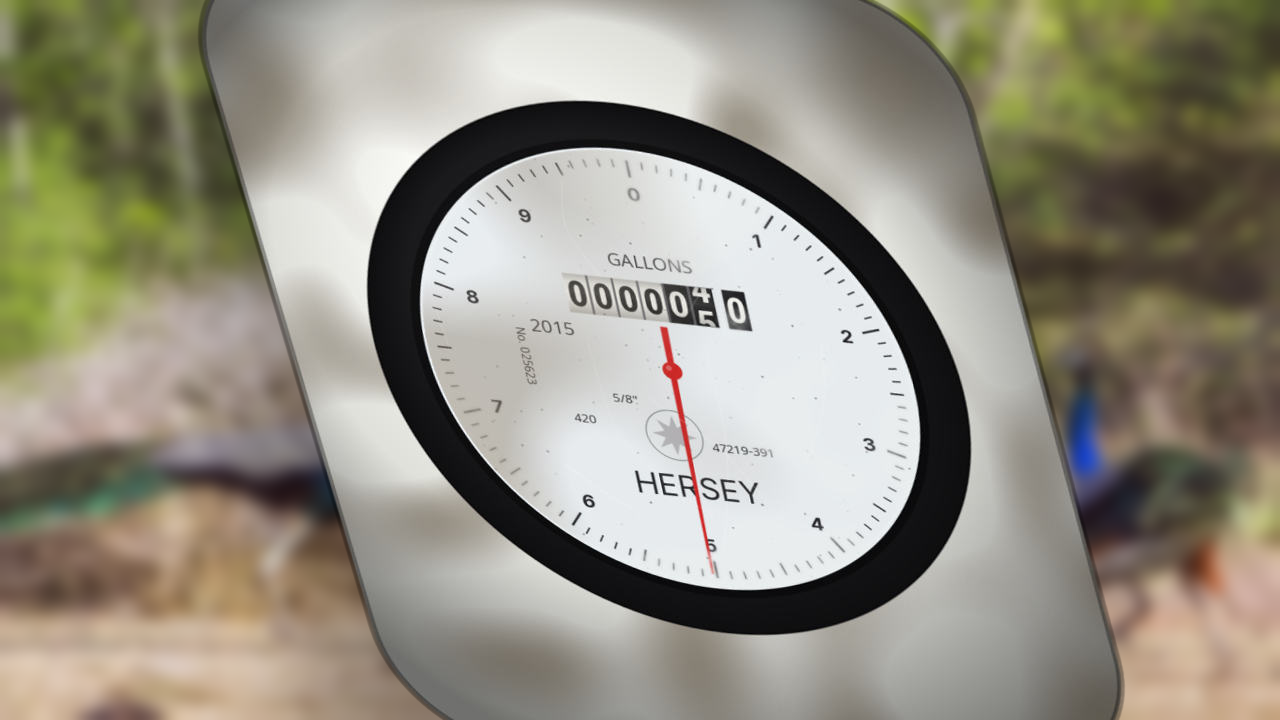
45.0 gal
